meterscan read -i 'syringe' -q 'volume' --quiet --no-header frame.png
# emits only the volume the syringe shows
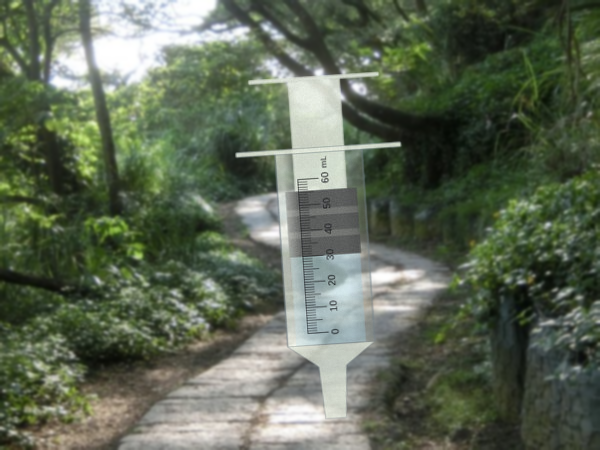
30 mL
